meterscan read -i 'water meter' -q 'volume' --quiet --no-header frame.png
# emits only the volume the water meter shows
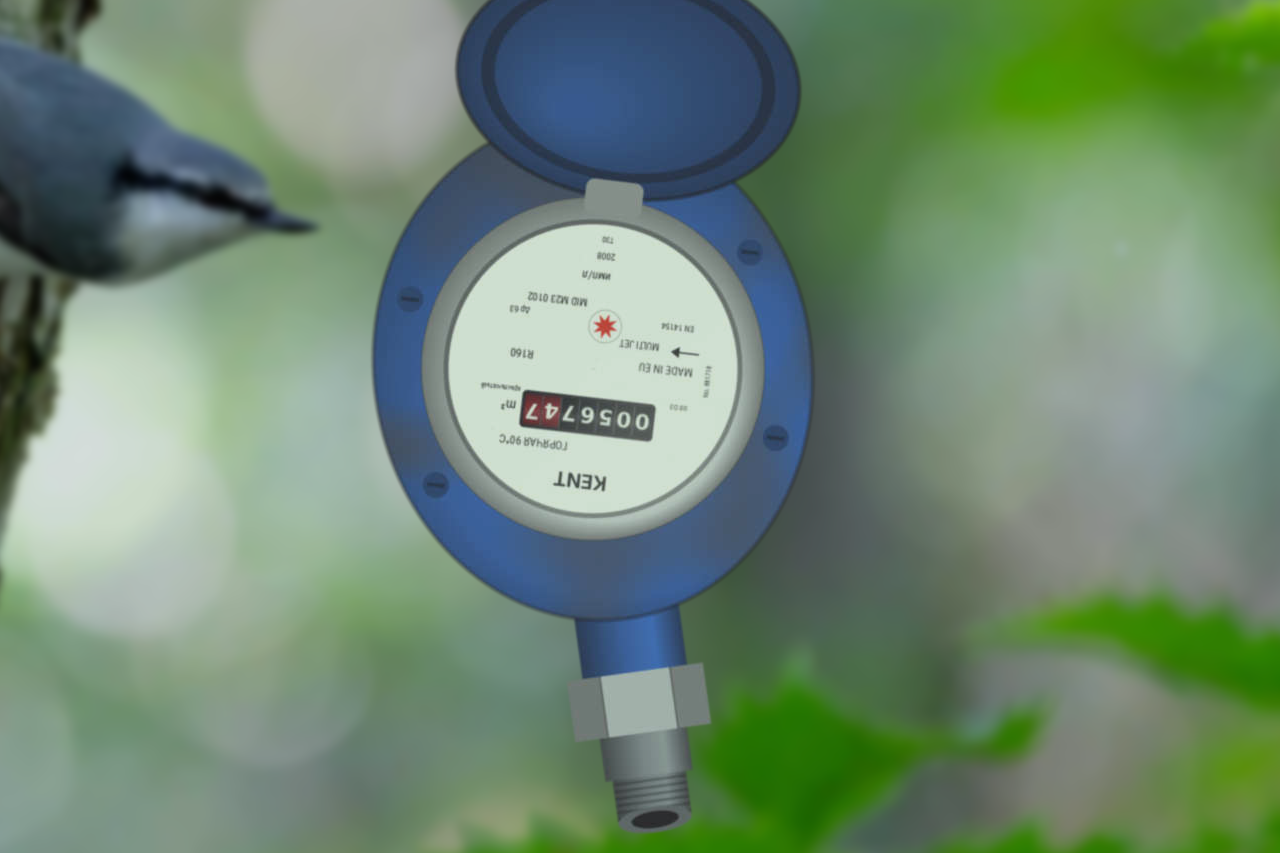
567.47 m³
